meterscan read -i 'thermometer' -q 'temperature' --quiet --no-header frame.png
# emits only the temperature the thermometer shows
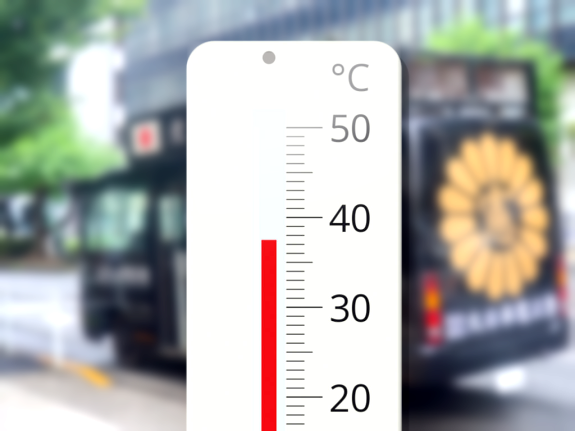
37.5 °C
